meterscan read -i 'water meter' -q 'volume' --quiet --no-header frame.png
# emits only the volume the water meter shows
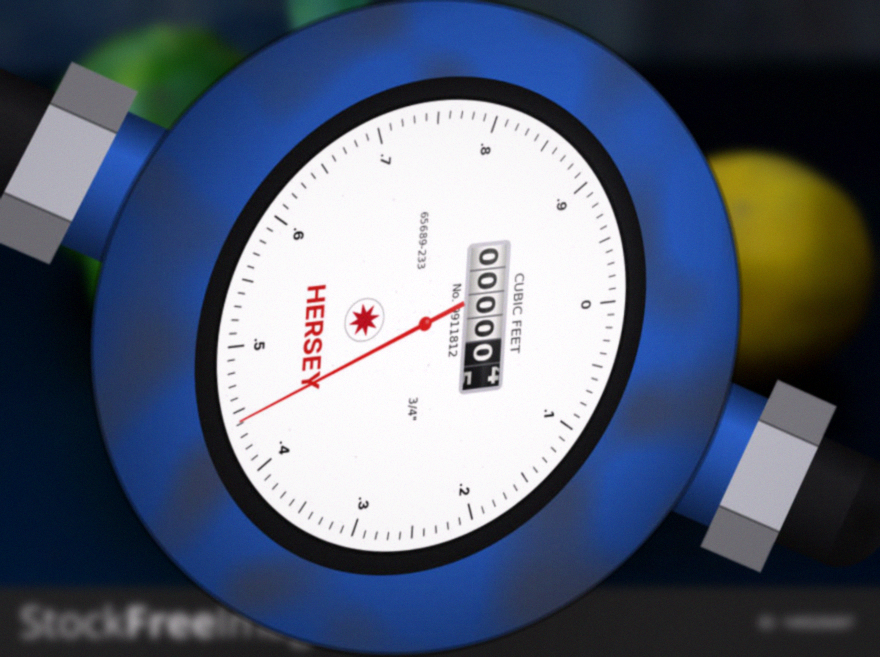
4.44 ft³
